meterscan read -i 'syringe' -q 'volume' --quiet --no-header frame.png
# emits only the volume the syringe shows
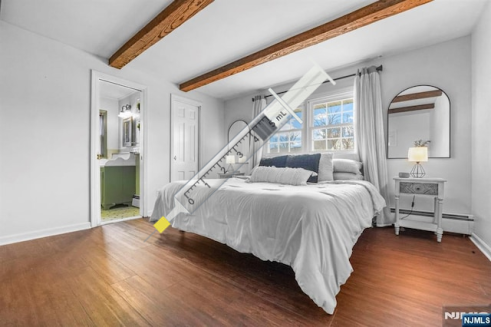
4.2 mL
